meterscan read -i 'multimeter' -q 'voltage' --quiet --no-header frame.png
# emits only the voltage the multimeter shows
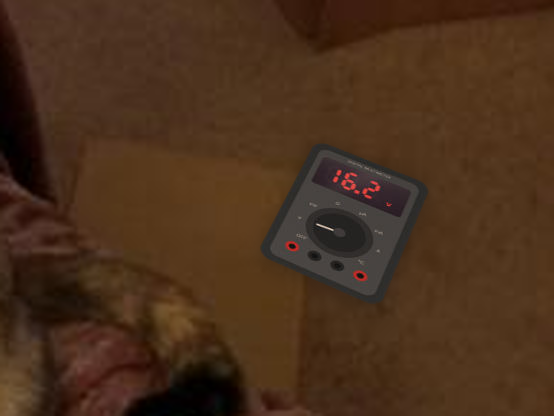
16.2 V
